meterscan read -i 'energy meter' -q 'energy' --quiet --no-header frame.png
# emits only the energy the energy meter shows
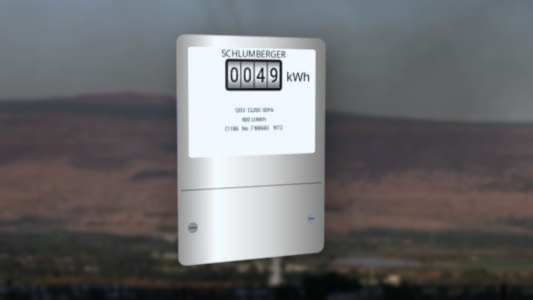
49 kWh
